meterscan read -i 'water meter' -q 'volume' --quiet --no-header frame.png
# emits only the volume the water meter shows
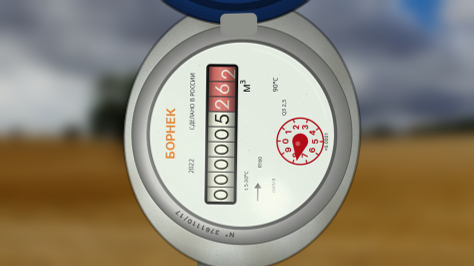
5.2617 m³
